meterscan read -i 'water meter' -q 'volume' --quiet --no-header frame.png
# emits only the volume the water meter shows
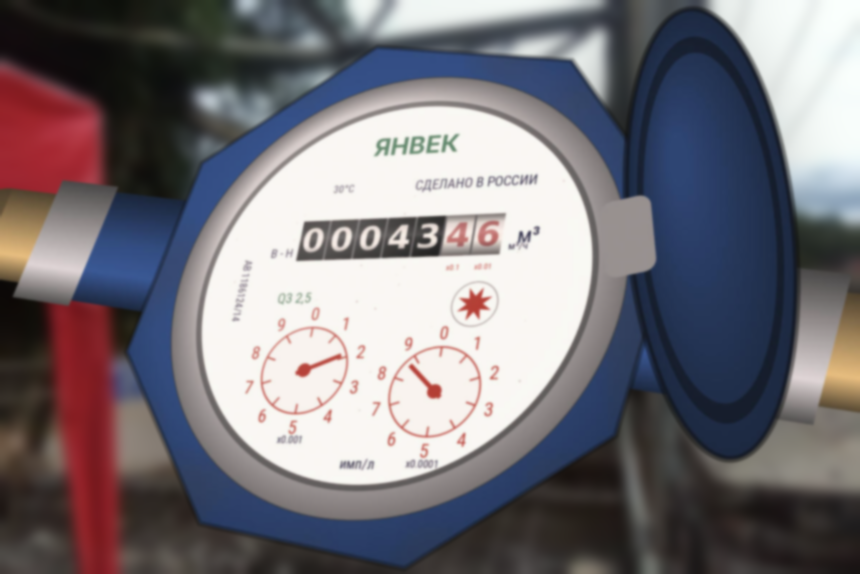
43.4618 m³
